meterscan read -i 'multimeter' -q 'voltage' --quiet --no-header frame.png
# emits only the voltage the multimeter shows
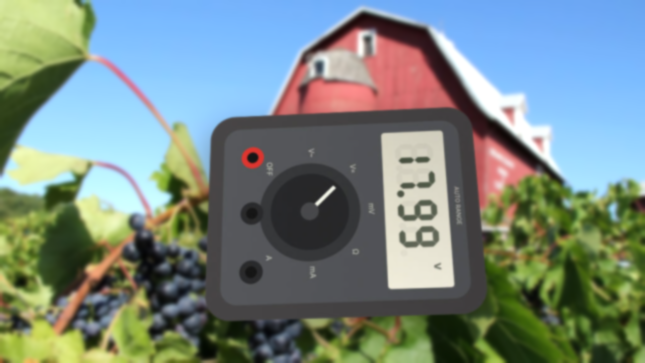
17.99 V
